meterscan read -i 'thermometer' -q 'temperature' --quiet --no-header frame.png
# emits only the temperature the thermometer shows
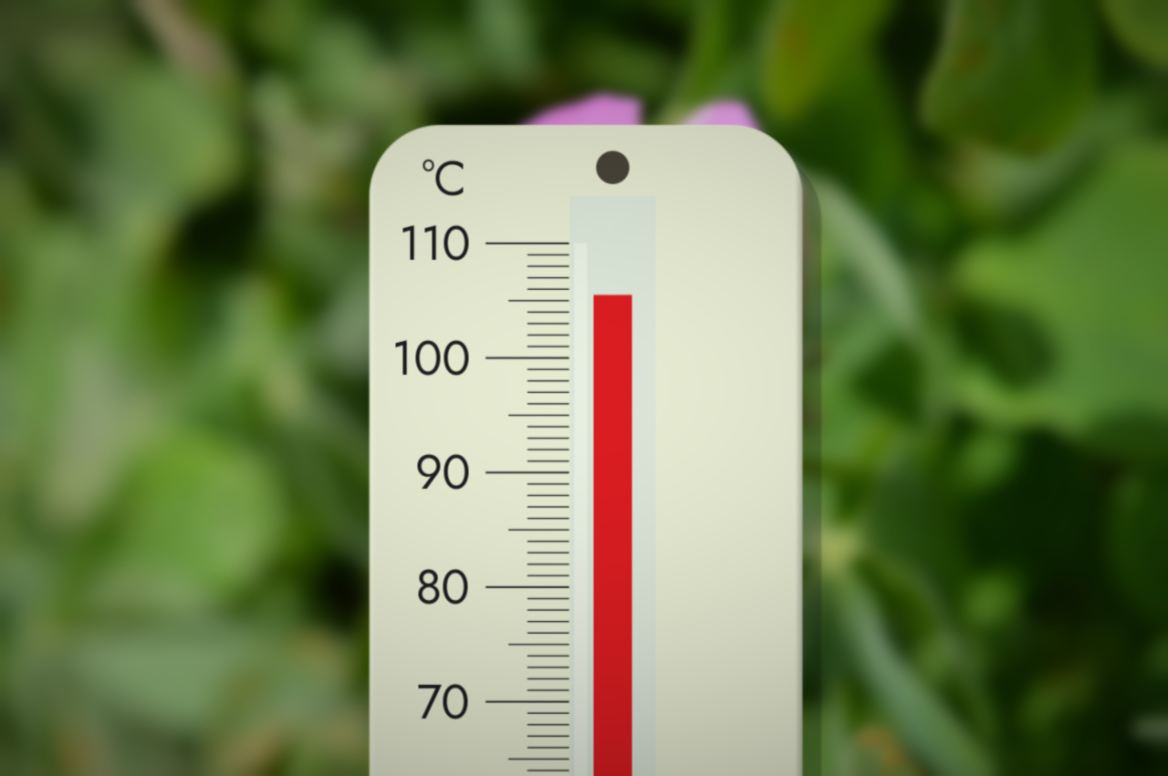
105.5 °C
